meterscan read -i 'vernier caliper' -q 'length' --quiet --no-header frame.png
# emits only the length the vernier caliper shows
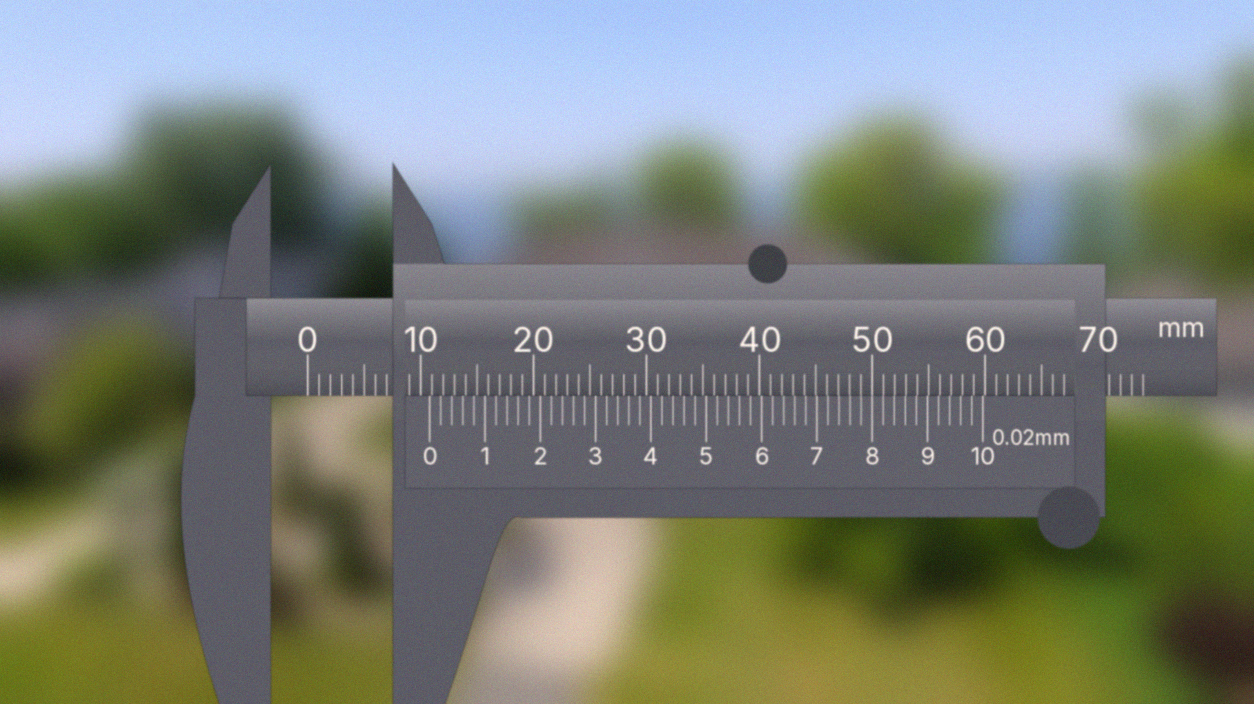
10.8 mm
